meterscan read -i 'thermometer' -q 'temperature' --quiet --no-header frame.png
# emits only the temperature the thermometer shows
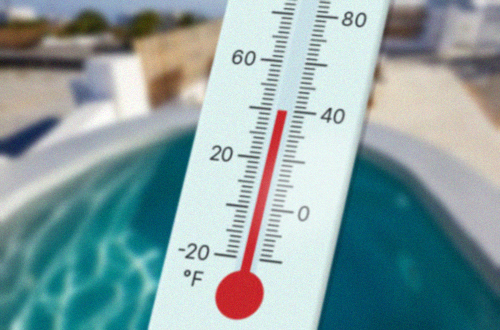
40 °F
